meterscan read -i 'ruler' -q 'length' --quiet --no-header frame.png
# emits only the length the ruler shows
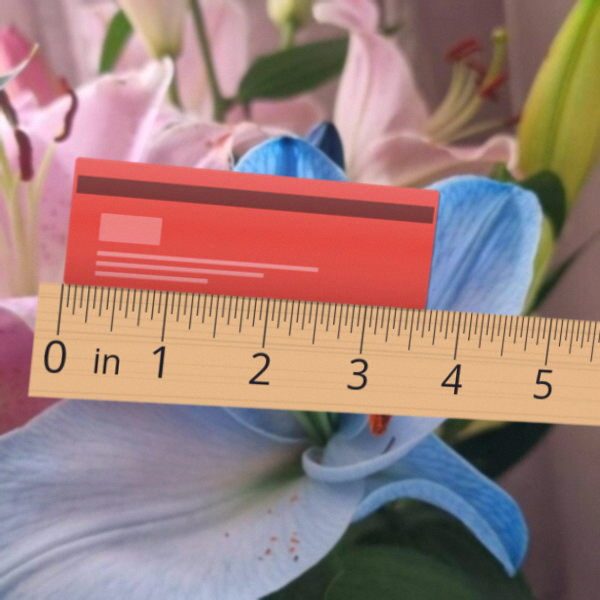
3.625 in
